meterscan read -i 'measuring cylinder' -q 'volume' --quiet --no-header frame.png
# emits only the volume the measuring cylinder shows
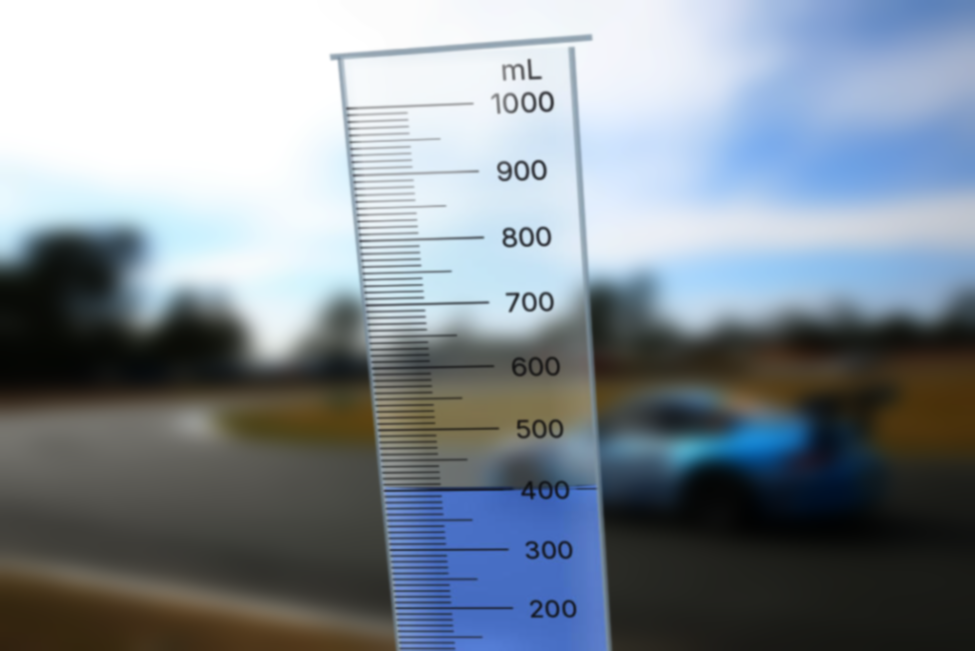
400 mL
